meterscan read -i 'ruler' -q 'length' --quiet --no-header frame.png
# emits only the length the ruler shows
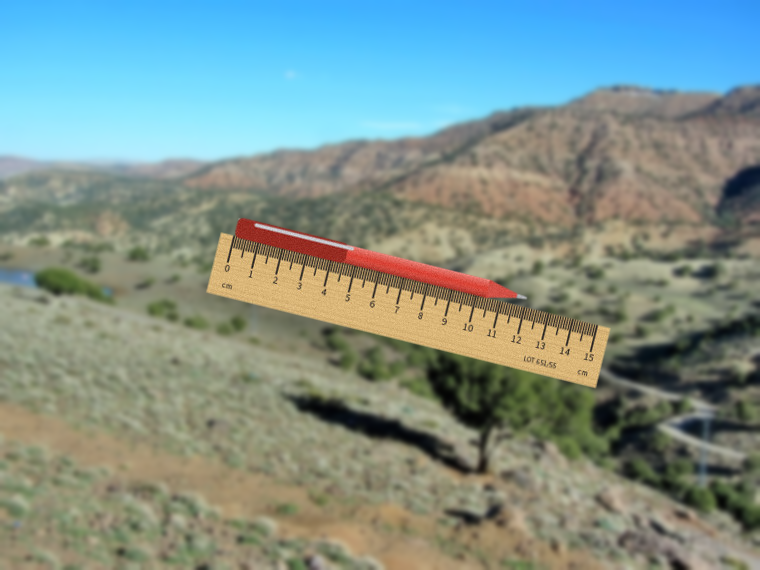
12 cm
